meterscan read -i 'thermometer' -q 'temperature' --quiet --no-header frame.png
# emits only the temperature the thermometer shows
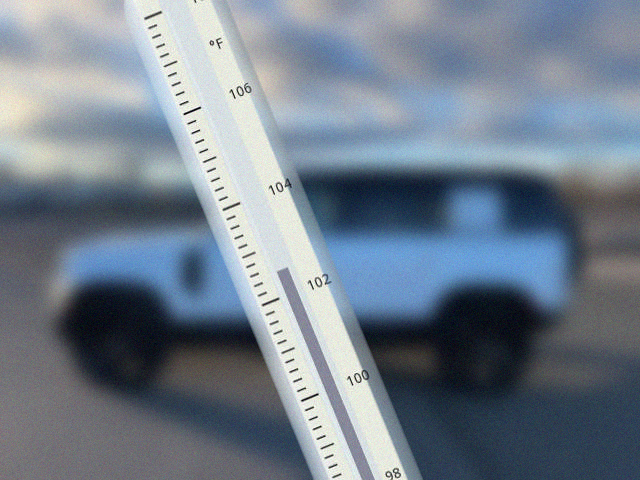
102.5 °F
